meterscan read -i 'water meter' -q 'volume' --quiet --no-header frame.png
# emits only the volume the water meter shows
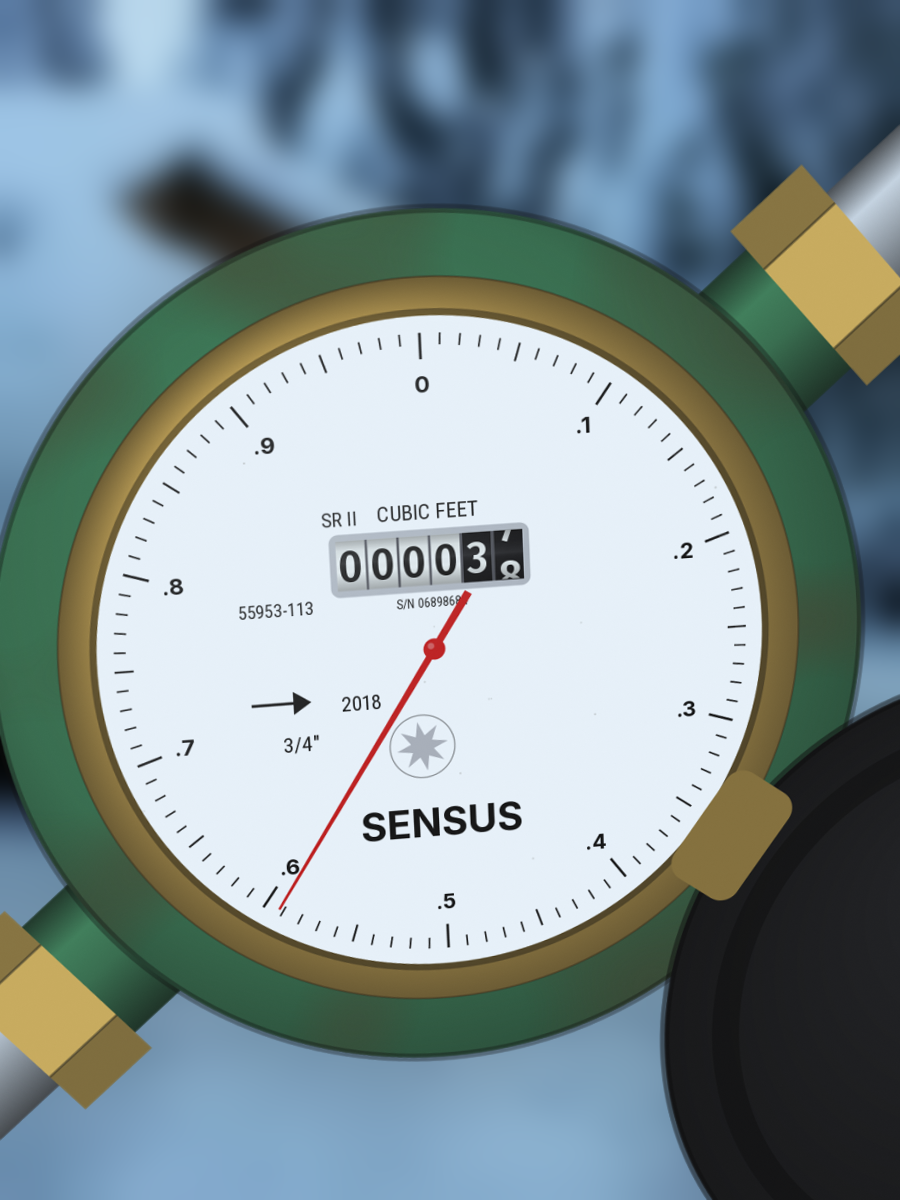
37.59 ft³
